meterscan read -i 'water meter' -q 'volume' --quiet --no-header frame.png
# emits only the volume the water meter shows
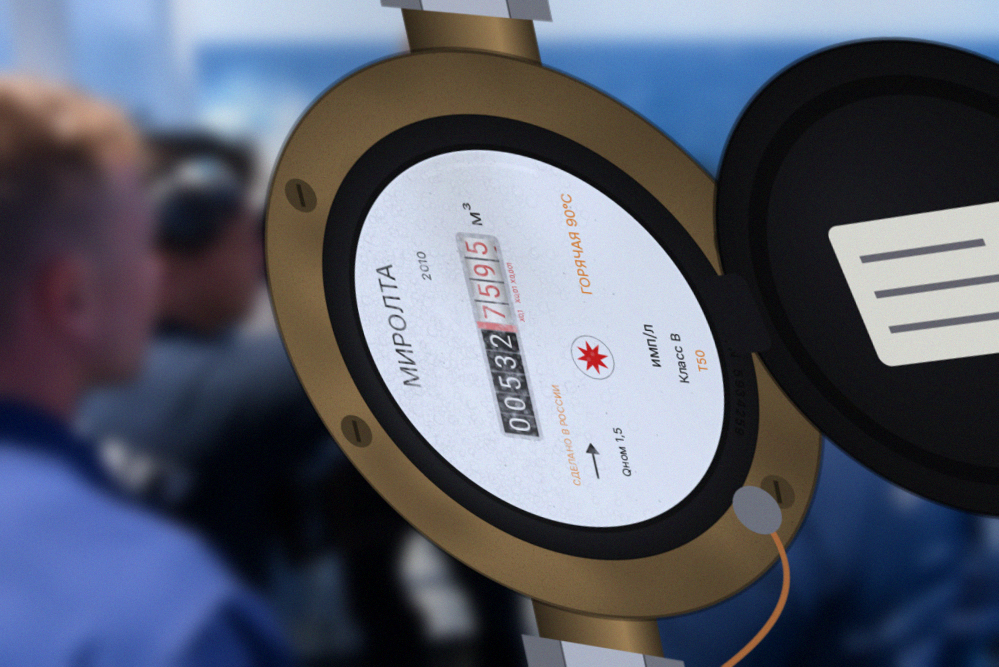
532.7595 m³
